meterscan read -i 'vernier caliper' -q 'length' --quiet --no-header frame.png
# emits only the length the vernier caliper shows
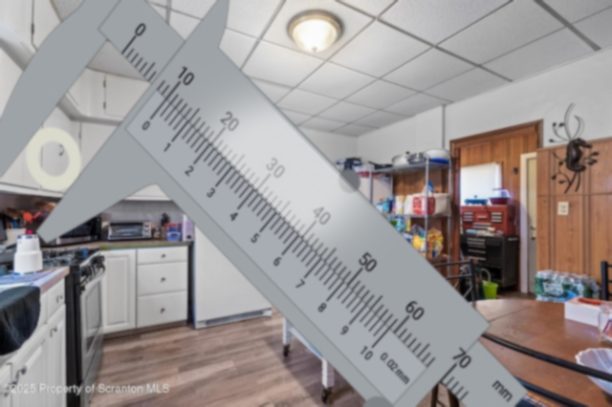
10.0 mm
